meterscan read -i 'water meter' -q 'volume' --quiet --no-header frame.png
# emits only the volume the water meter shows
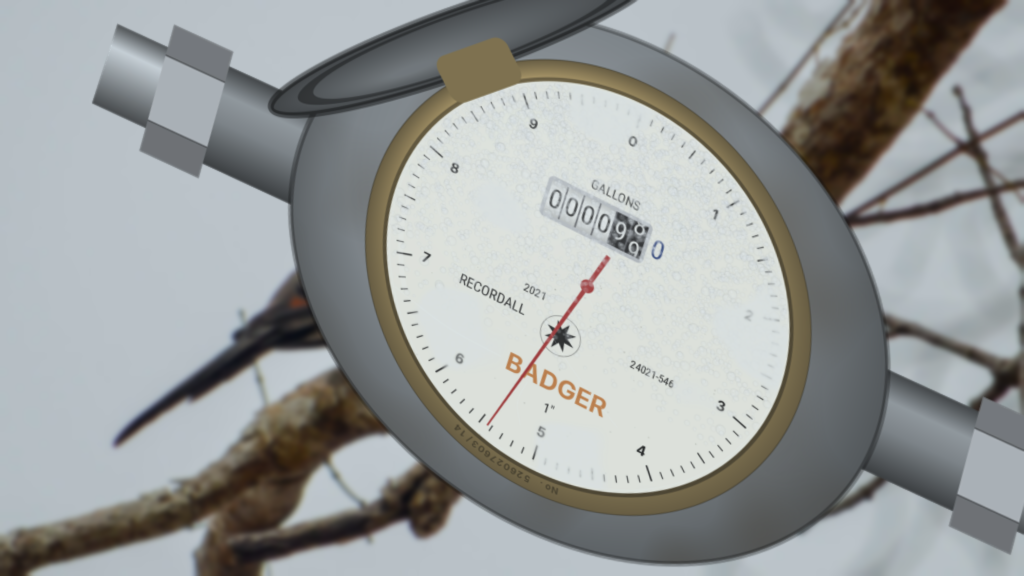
985.4 gal
